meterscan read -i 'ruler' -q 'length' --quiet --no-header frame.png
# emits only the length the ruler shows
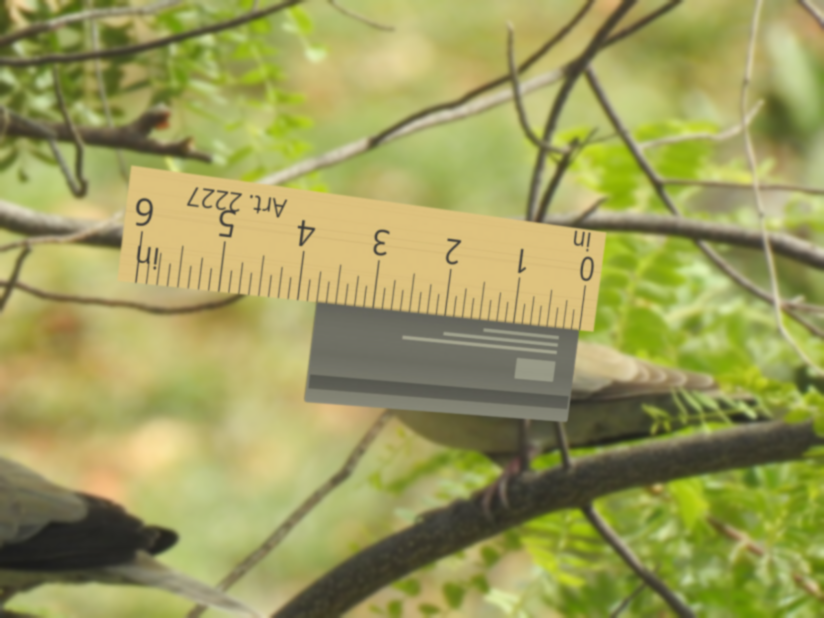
3.75 in
